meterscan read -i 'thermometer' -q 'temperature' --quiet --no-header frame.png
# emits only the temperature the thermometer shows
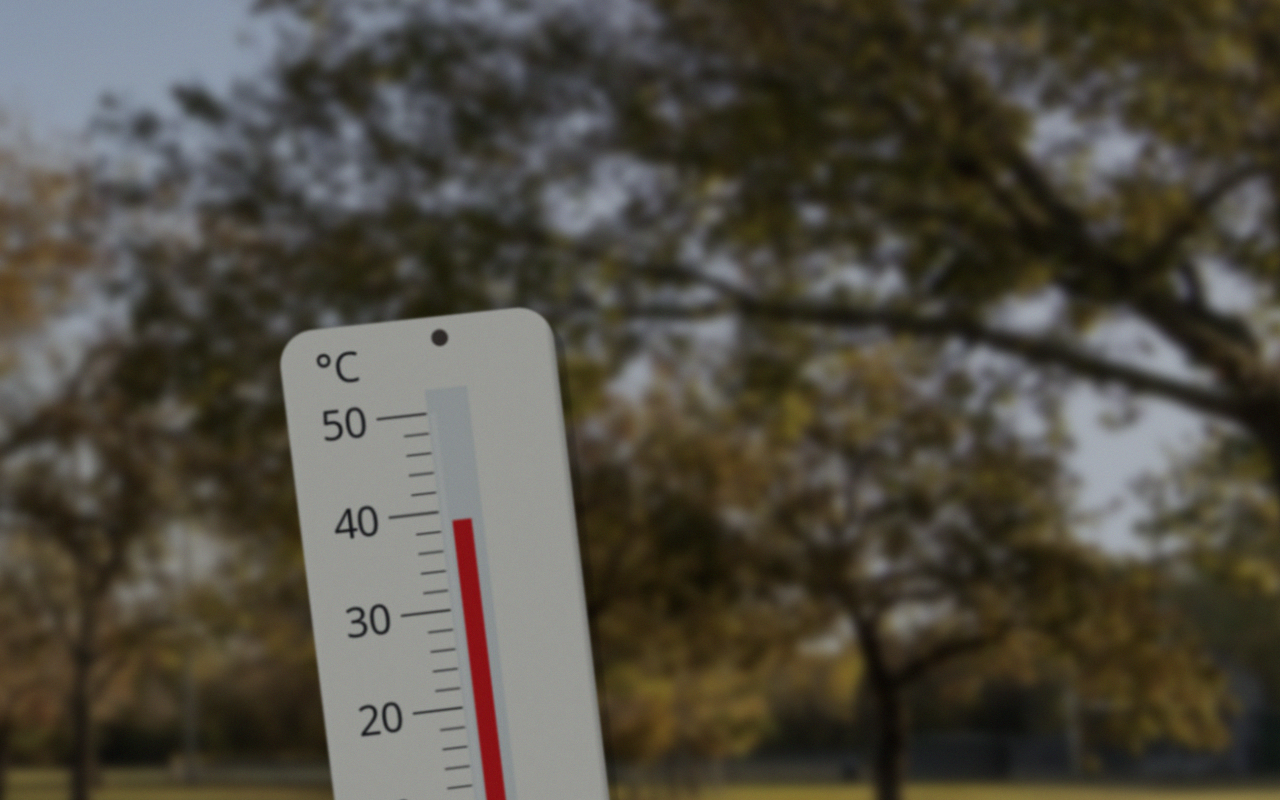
39 °C
